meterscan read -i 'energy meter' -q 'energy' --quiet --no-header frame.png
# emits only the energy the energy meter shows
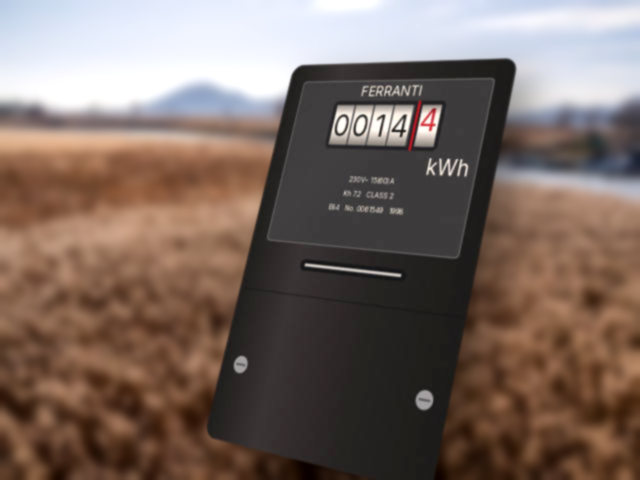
14.4 kWh
